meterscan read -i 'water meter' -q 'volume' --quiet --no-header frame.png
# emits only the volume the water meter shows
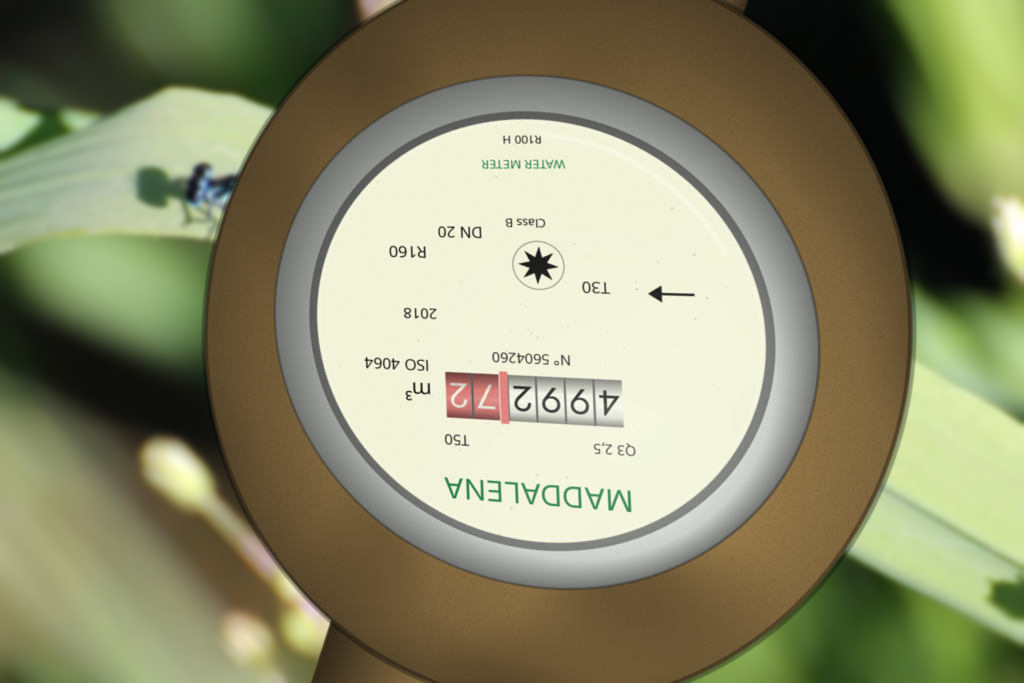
4992.72 m³
